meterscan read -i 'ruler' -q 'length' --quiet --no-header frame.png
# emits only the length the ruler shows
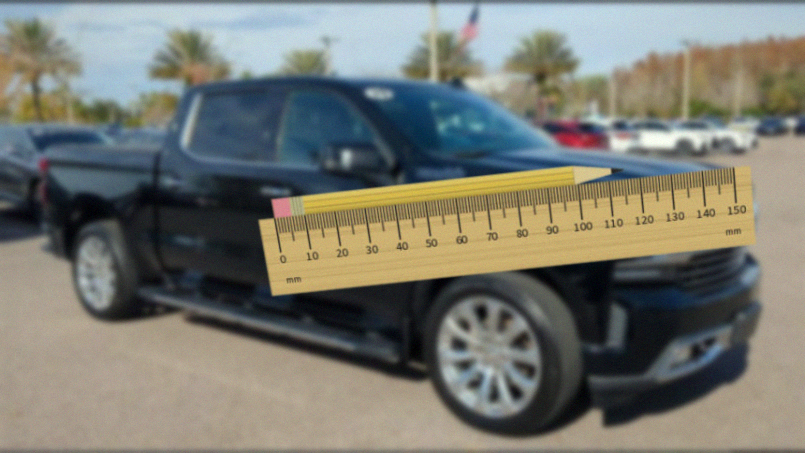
115 mm
